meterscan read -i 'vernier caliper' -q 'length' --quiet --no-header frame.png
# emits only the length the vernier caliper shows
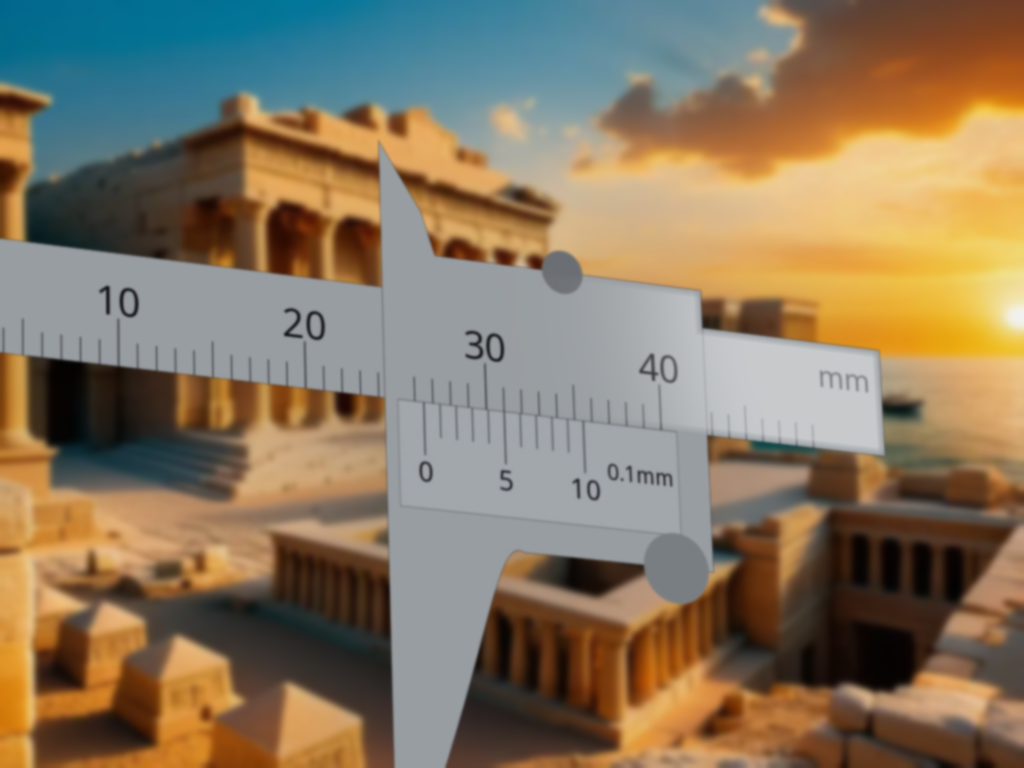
26.5 mm
